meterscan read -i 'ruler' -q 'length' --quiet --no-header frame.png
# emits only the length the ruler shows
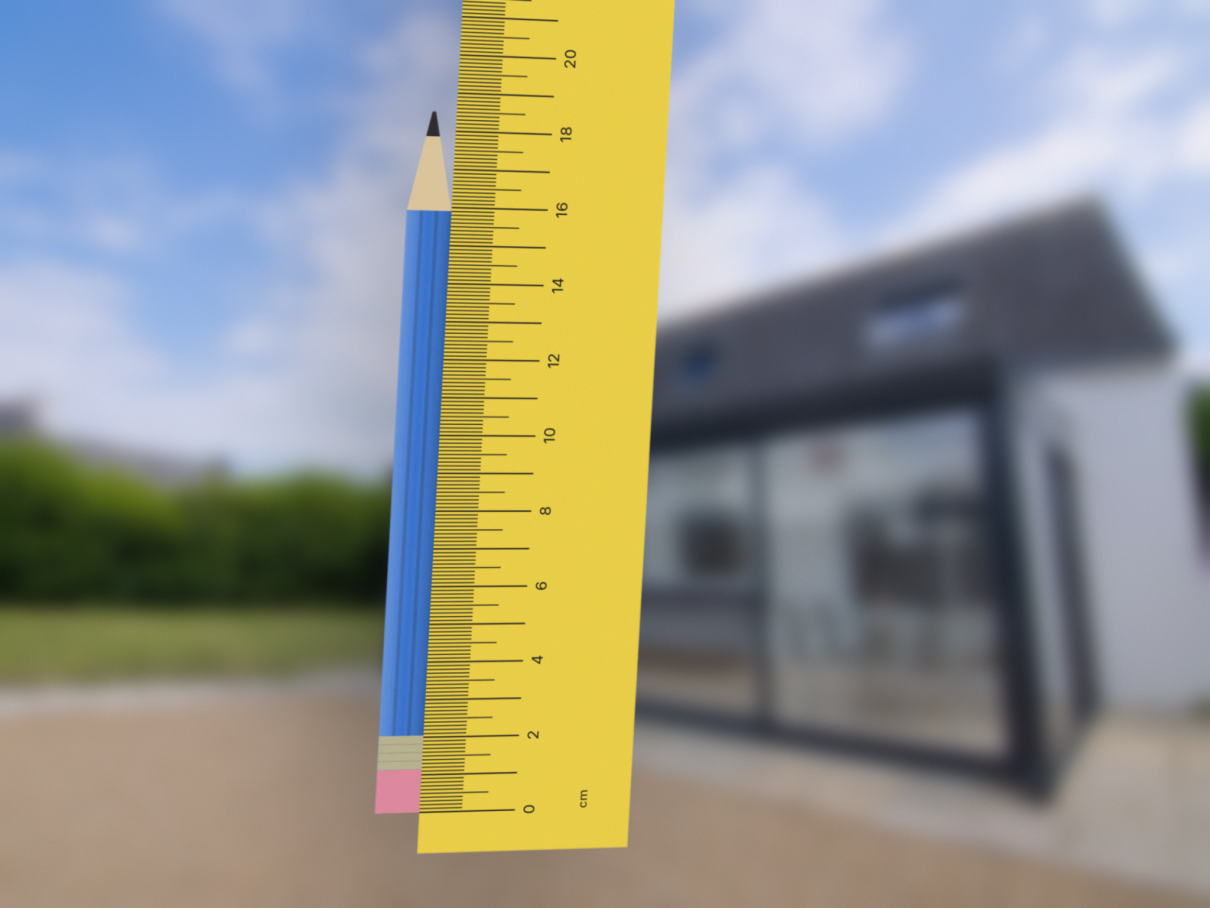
18.5 cm
